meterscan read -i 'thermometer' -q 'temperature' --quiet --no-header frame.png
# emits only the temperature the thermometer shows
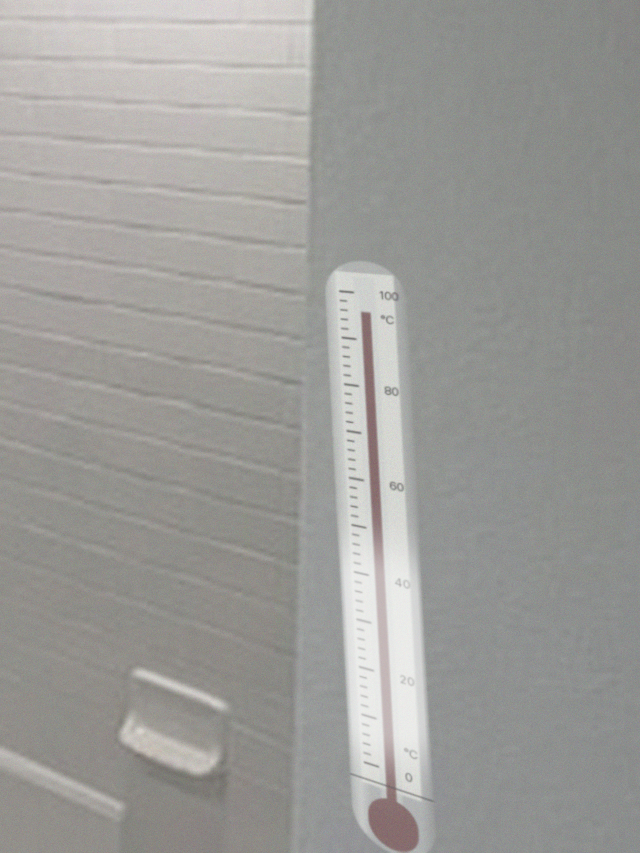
96 °C
